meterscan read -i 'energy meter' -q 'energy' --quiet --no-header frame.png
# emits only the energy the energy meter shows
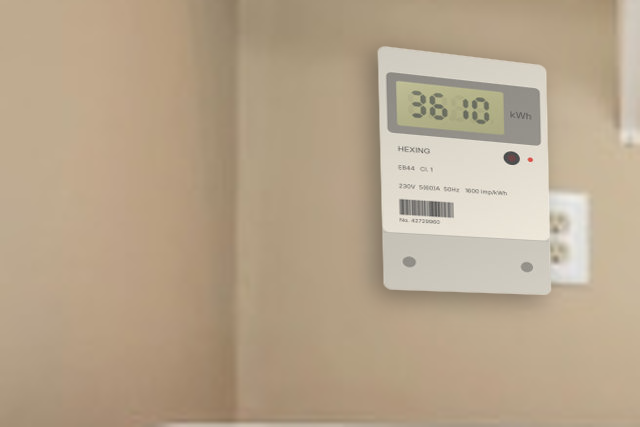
3610 kWh
